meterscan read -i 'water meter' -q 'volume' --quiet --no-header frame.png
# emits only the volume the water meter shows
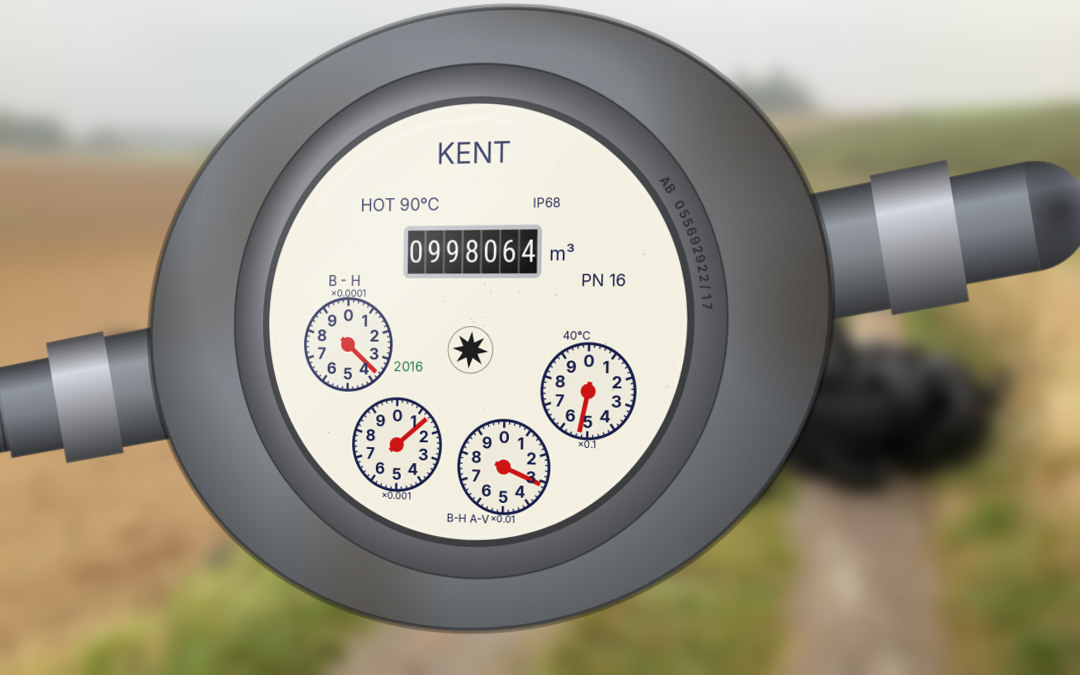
998064.5313 m³
